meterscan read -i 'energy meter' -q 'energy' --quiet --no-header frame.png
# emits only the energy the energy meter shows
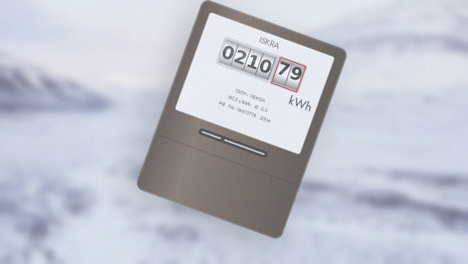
210.79 kWh
